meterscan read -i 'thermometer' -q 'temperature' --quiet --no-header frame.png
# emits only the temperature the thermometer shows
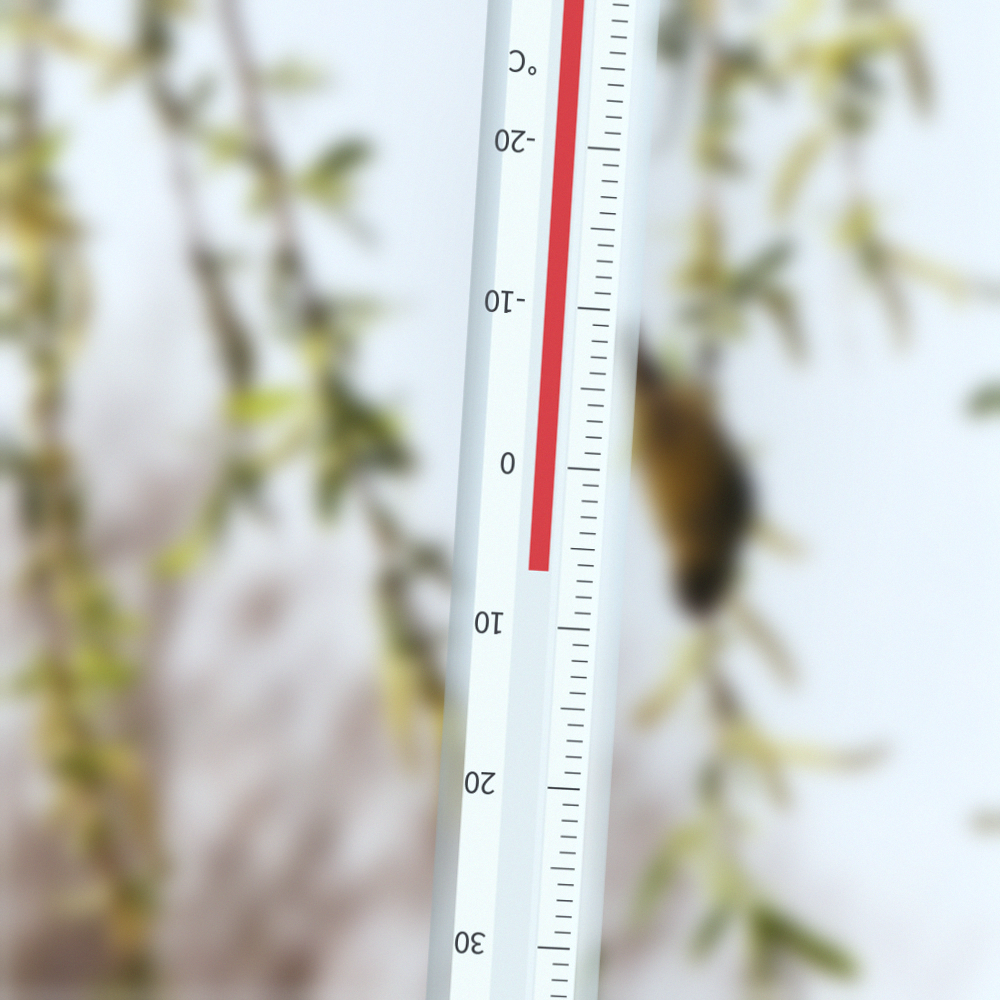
6.5 °C
